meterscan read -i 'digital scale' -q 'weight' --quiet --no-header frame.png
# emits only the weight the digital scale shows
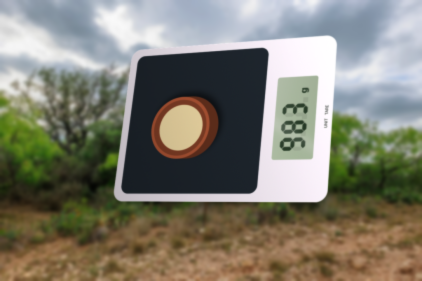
983 g
